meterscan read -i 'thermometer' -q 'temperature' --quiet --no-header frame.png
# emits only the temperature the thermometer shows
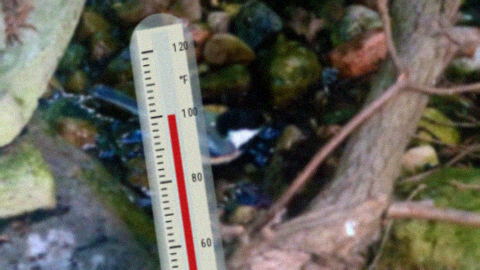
100 °F
